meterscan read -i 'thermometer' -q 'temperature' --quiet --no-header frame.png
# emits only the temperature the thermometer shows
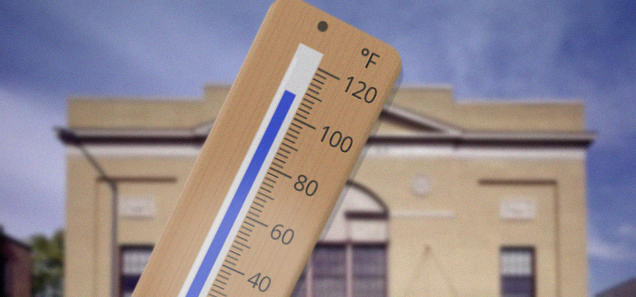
108 °F
